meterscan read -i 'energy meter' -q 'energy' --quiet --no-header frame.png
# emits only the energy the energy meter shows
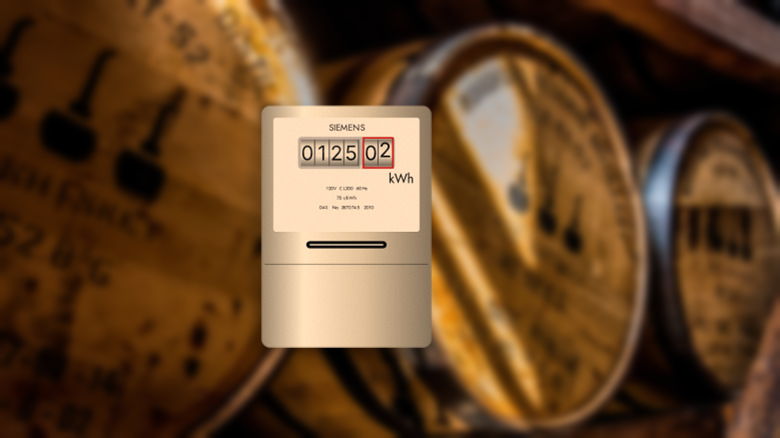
125.02 kWh
